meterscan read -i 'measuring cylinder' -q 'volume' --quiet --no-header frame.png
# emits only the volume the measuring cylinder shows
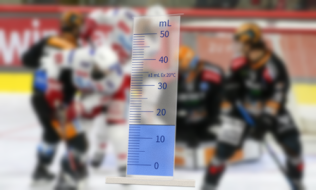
15 mL
